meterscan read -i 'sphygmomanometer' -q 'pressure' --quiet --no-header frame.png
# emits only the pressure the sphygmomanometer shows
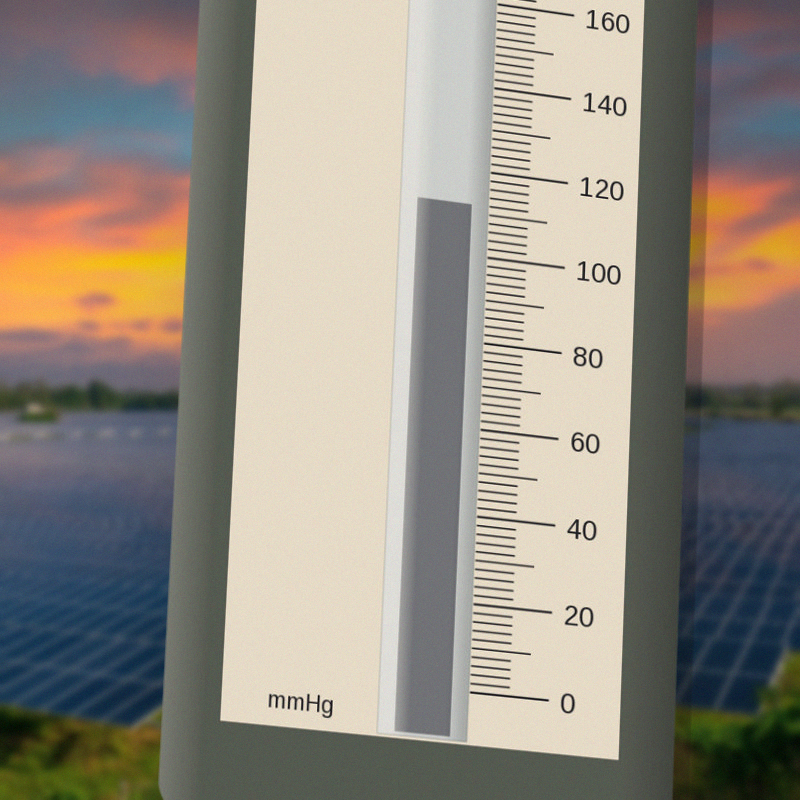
112 mmHg
